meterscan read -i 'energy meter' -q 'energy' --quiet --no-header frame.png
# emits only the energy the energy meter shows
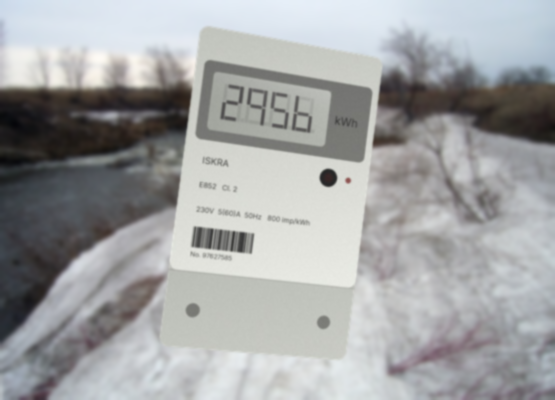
2956 kWh
